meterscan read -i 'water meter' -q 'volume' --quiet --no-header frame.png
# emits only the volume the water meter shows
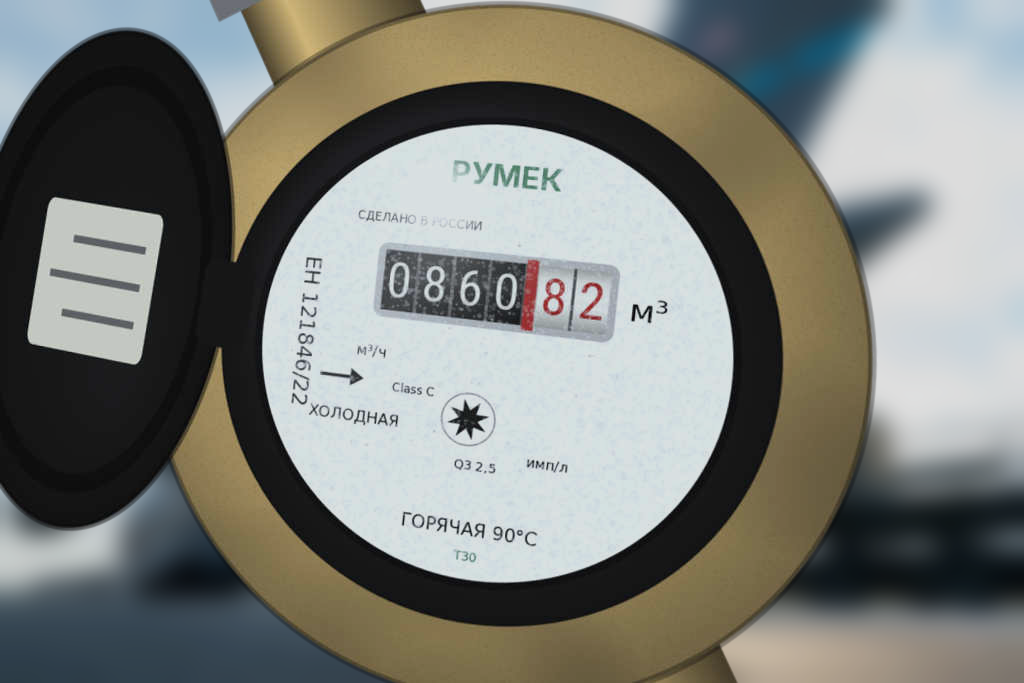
860.82 m³
